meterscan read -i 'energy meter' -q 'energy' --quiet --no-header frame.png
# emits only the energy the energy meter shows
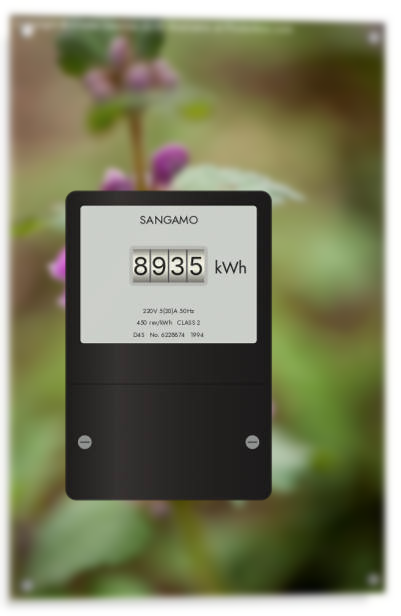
8935 kWh
